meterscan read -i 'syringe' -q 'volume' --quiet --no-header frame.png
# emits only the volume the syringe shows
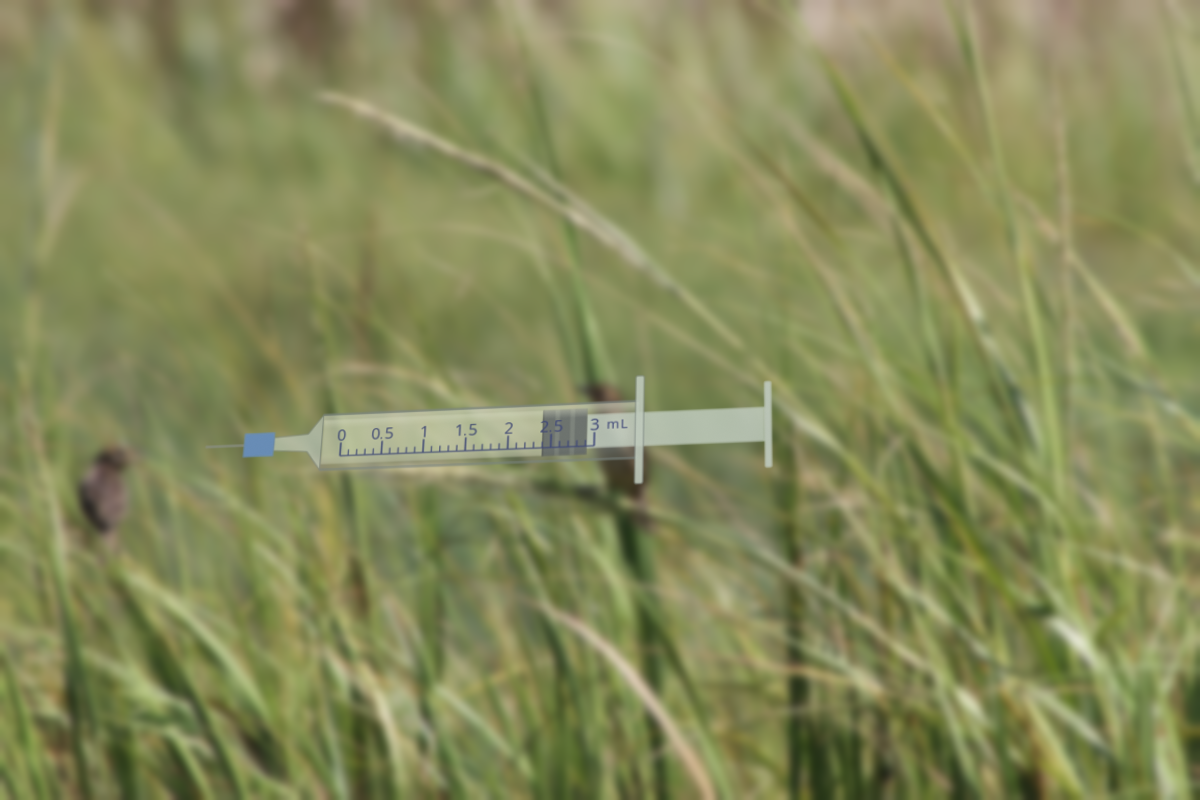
2.4 mL
